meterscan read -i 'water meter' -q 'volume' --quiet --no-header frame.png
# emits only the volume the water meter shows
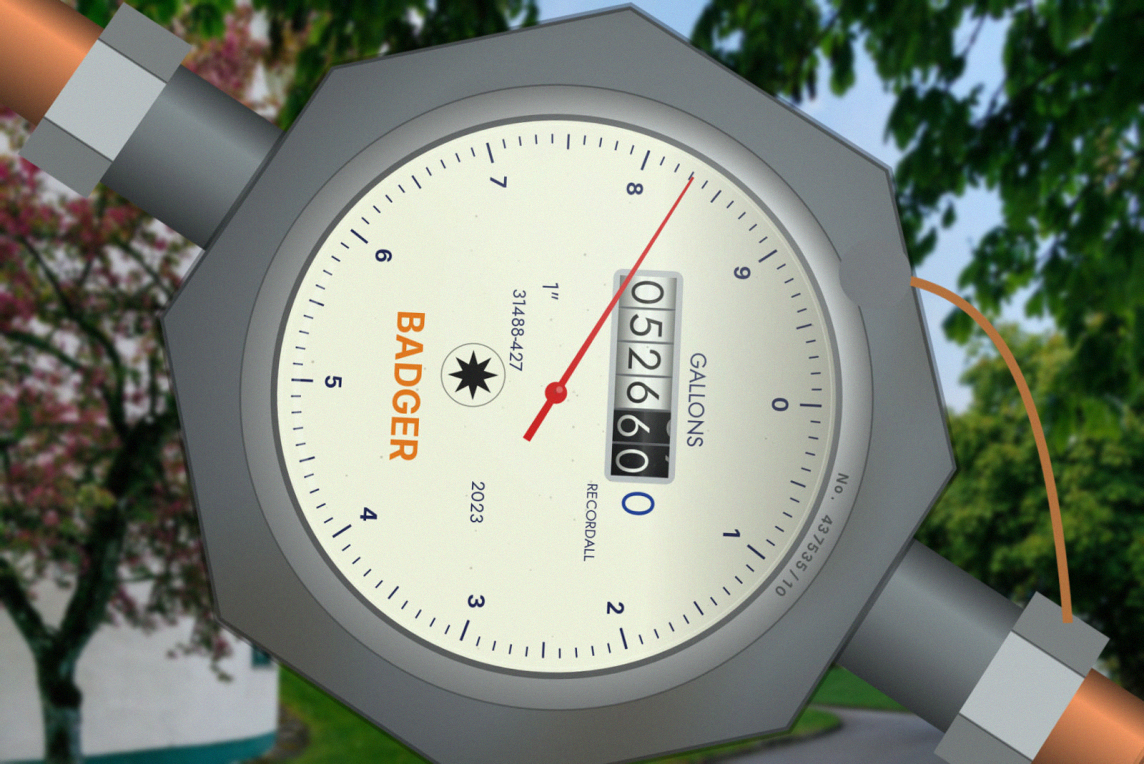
526598.3 gal
